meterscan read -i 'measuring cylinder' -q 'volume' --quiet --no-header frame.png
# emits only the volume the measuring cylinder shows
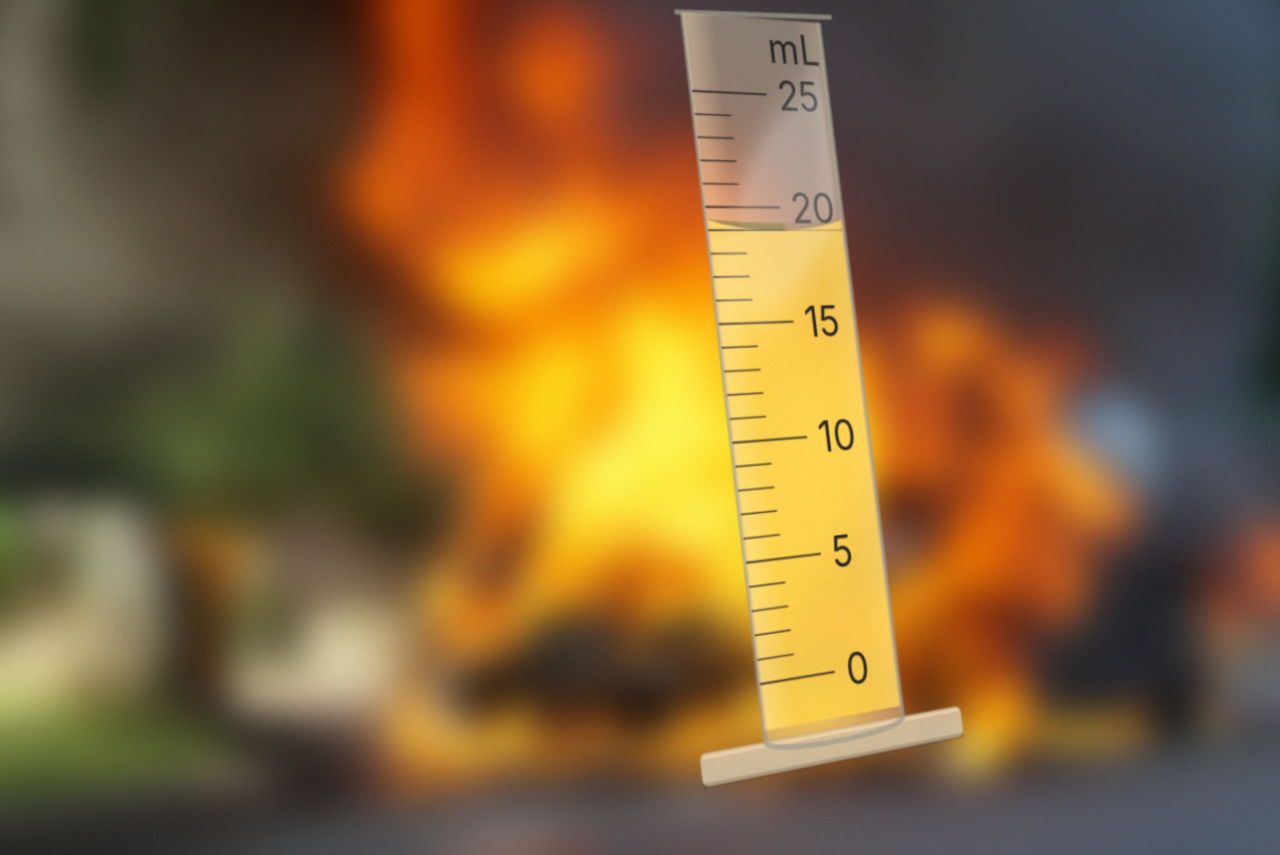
19 mL
